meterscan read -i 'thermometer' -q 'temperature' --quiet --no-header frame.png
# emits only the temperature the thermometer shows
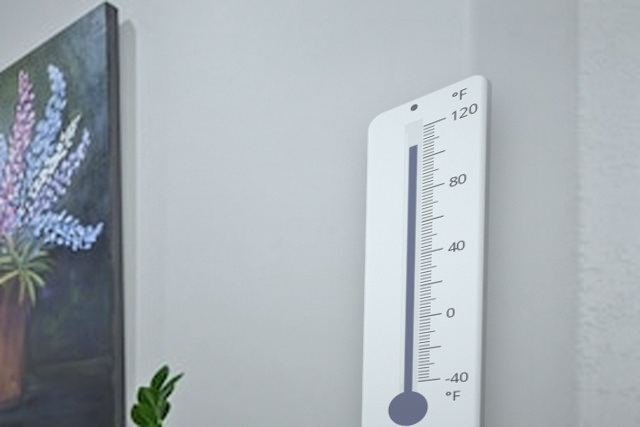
110 °F
